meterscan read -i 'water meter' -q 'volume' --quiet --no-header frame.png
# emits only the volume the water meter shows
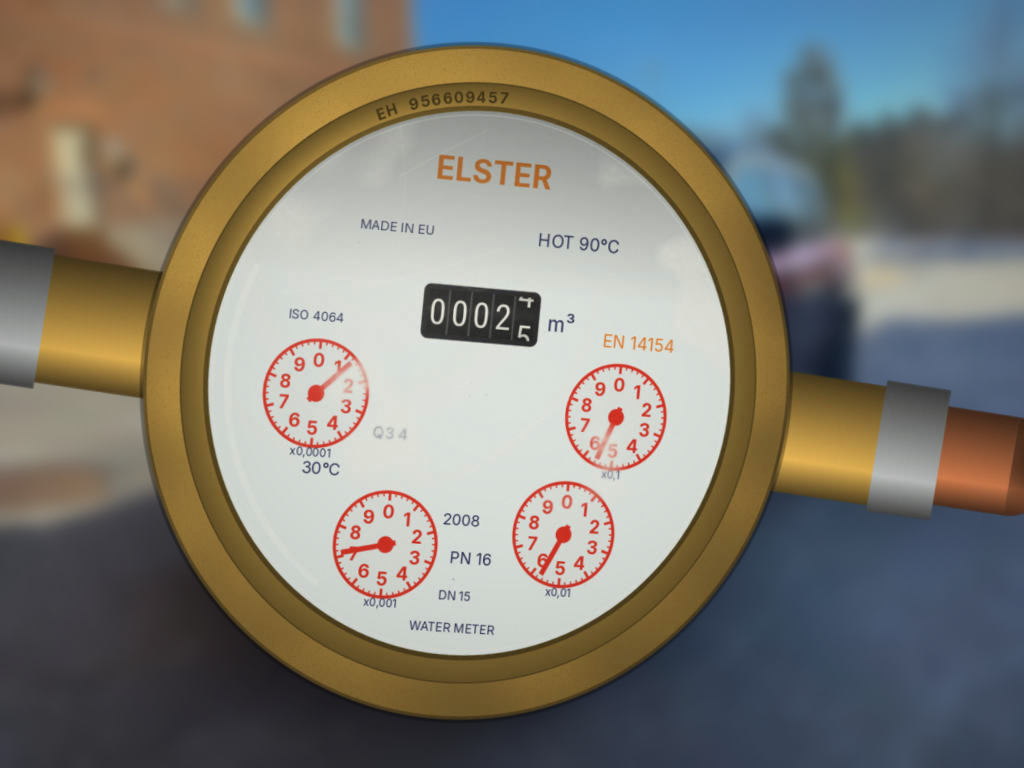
24.5571 m³
